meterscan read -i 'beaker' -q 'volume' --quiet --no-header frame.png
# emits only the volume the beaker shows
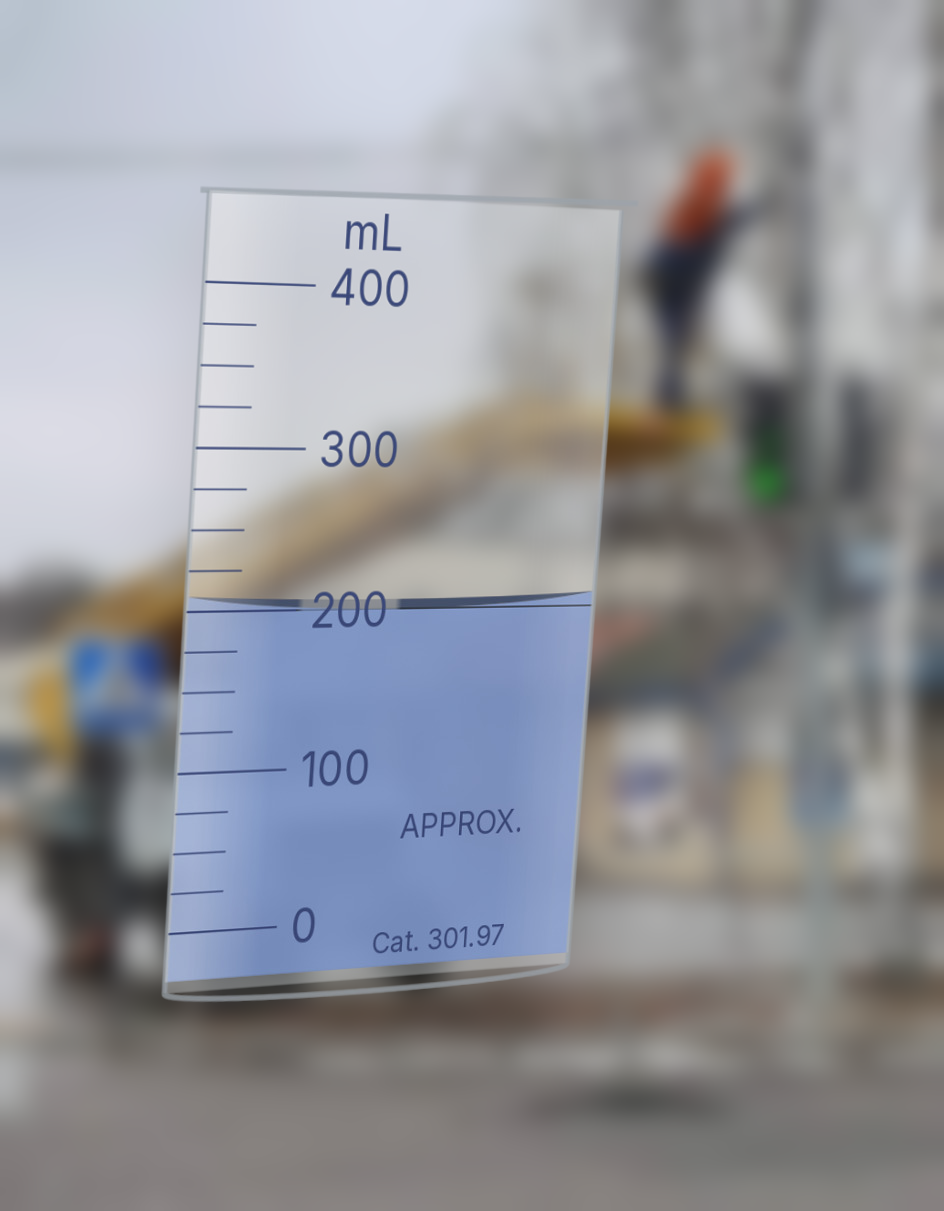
200 mL
